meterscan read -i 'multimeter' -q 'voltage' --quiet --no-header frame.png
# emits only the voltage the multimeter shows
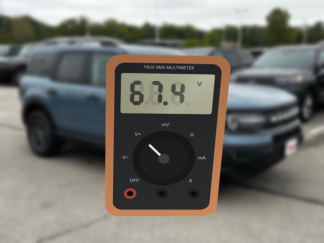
67.4 V
